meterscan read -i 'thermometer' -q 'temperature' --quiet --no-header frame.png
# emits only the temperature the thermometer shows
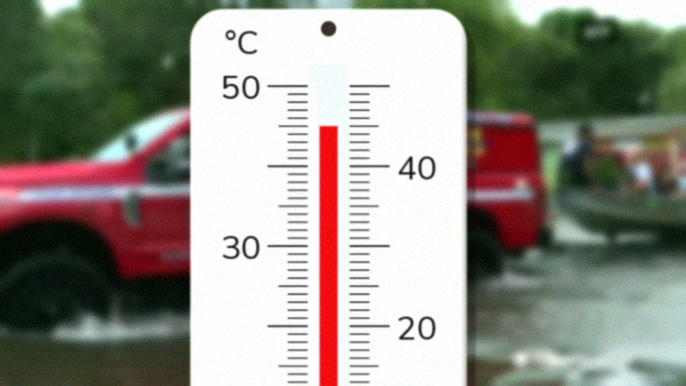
45 °C
